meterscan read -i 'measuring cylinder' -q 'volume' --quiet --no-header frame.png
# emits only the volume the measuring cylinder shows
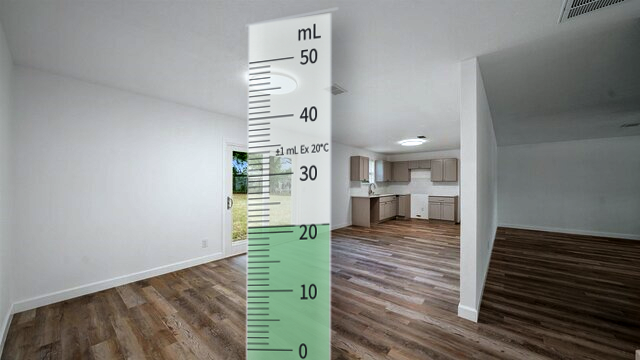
21 mL
